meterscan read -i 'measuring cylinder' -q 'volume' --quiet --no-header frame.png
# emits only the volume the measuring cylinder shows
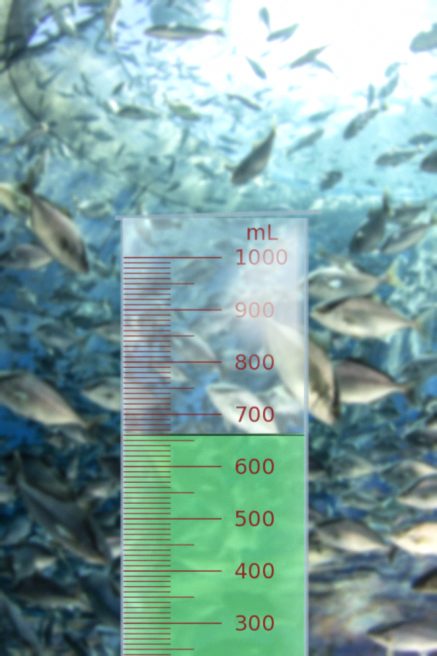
660 mL
